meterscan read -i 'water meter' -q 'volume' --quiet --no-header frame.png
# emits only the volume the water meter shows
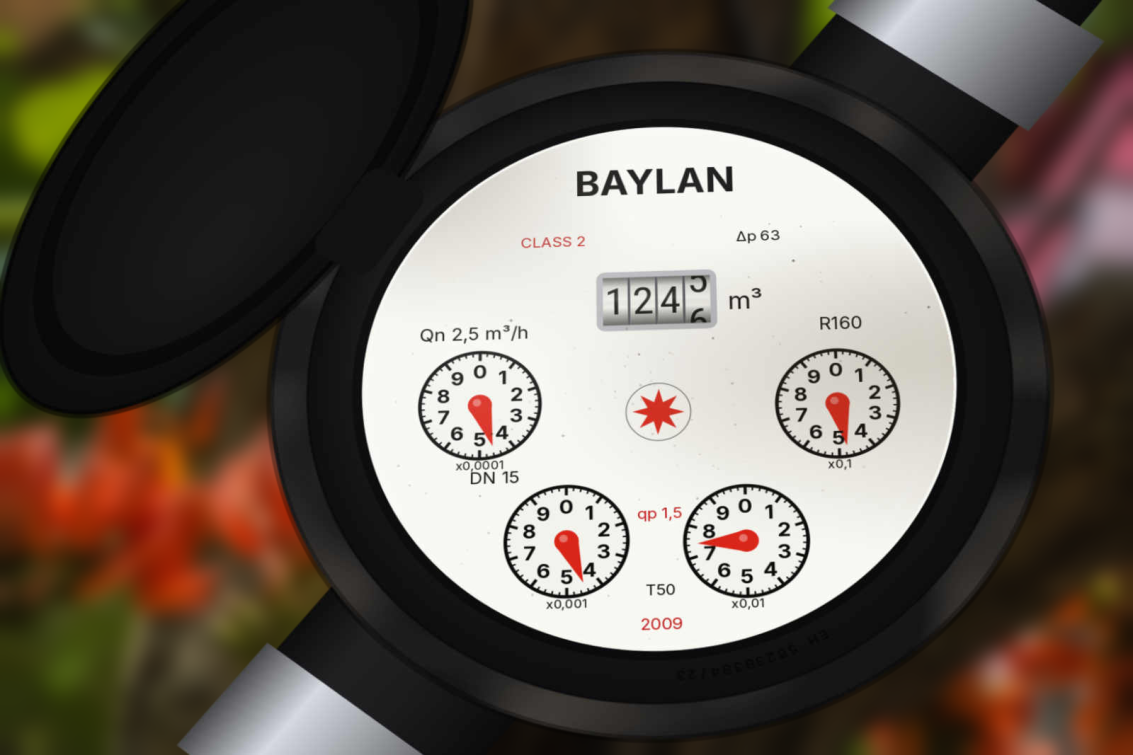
1245.4744 m³
